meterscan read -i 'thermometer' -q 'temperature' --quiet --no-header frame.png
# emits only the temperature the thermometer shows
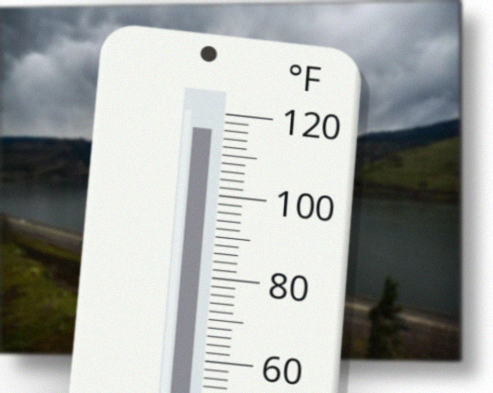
116 °F
